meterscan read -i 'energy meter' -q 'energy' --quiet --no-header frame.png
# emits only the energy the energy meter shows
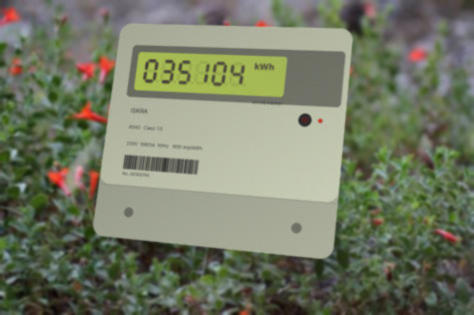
35104 kWh
